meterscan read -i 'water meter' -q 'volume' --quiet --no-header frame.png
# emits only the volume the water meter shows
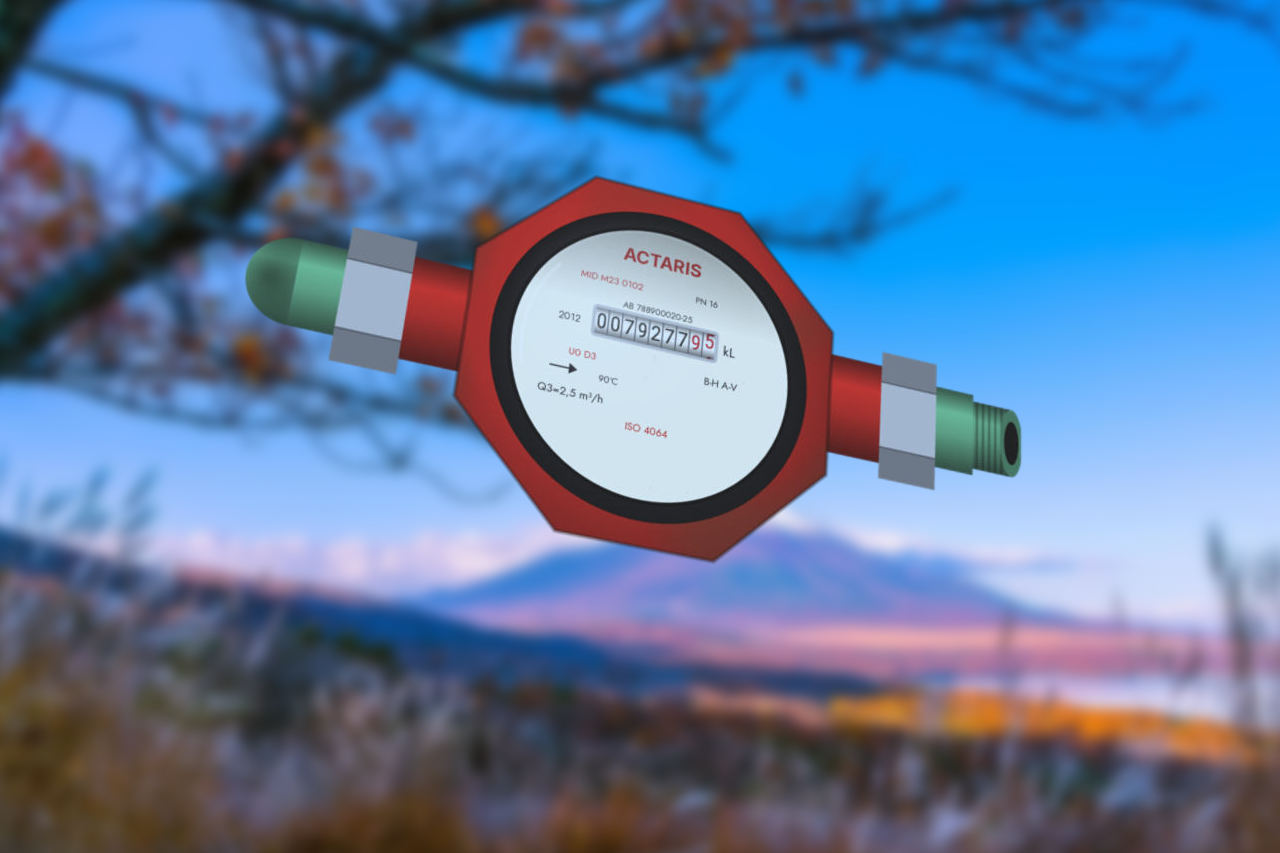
79277.95 kL
